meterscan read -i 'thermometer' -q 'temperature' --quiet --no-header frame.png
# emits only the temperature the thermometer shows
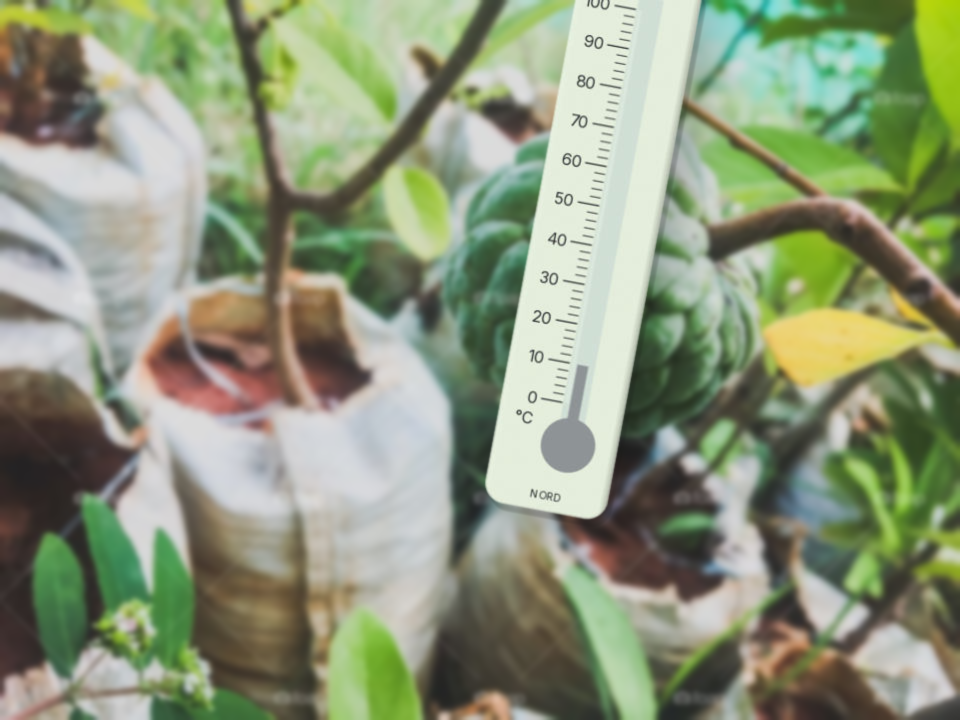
10 °C
